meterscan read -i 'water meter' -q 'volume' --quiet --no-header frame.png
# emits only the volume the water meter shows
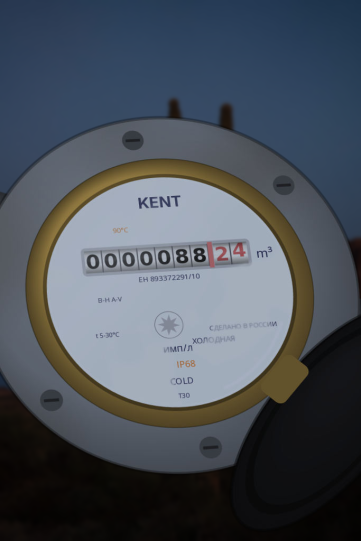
88.24 m³
